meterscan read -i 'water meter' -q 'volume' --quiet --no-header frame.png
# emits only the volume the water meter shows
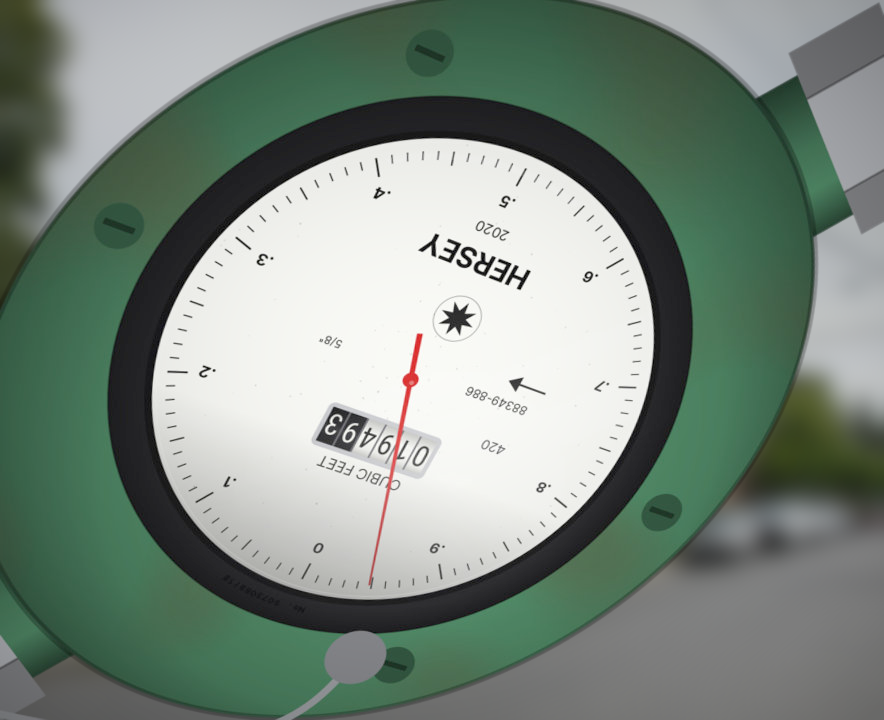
19492.95 ft³
